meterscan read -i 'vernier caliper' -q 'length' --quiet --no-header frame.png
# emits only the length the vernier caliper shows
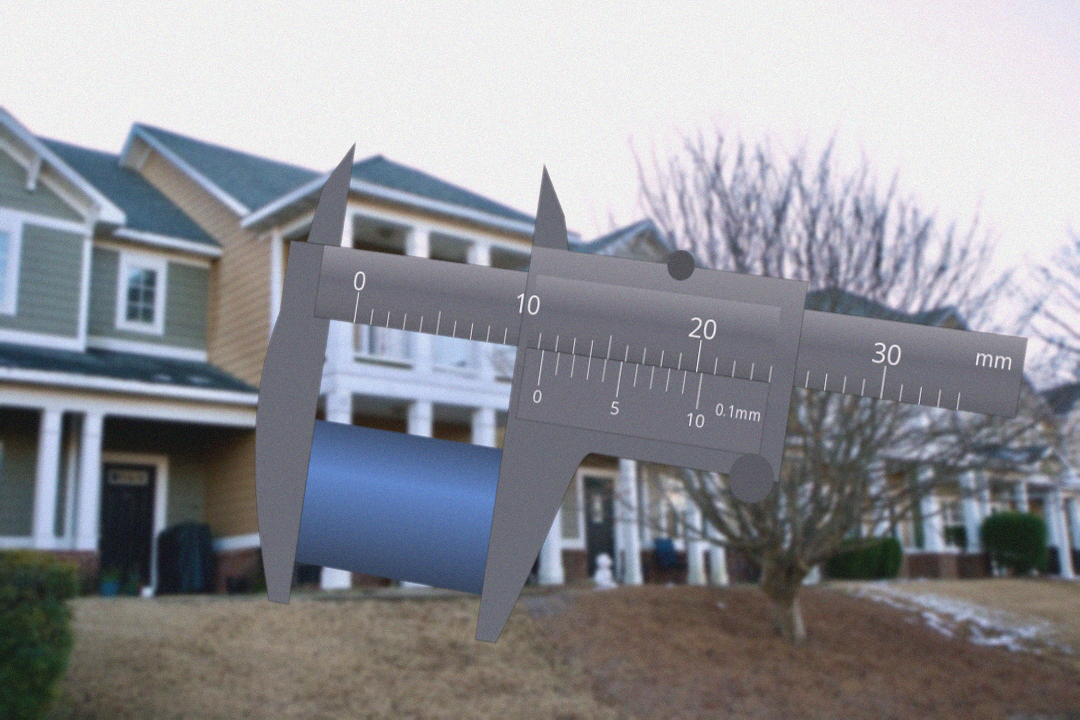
11.3 mm
